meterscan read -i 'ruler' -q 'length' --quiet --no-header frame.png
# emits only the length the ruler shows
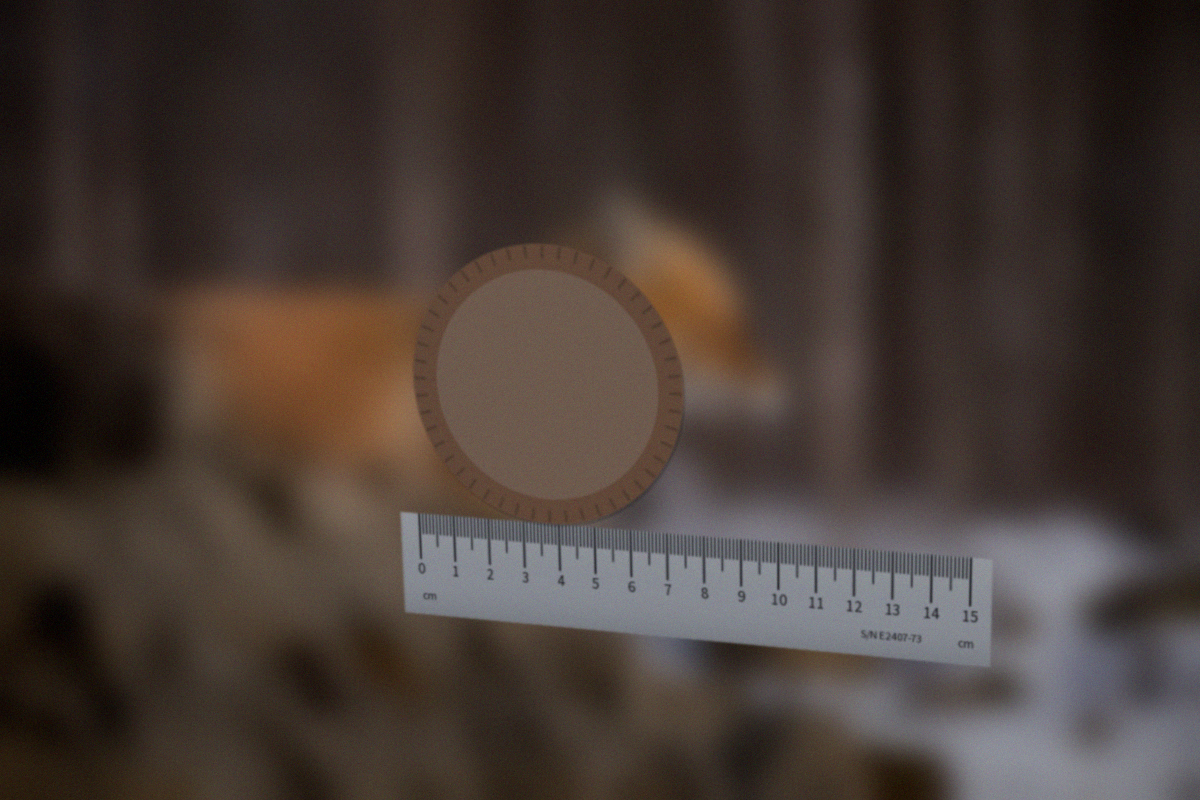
7.5 cm
